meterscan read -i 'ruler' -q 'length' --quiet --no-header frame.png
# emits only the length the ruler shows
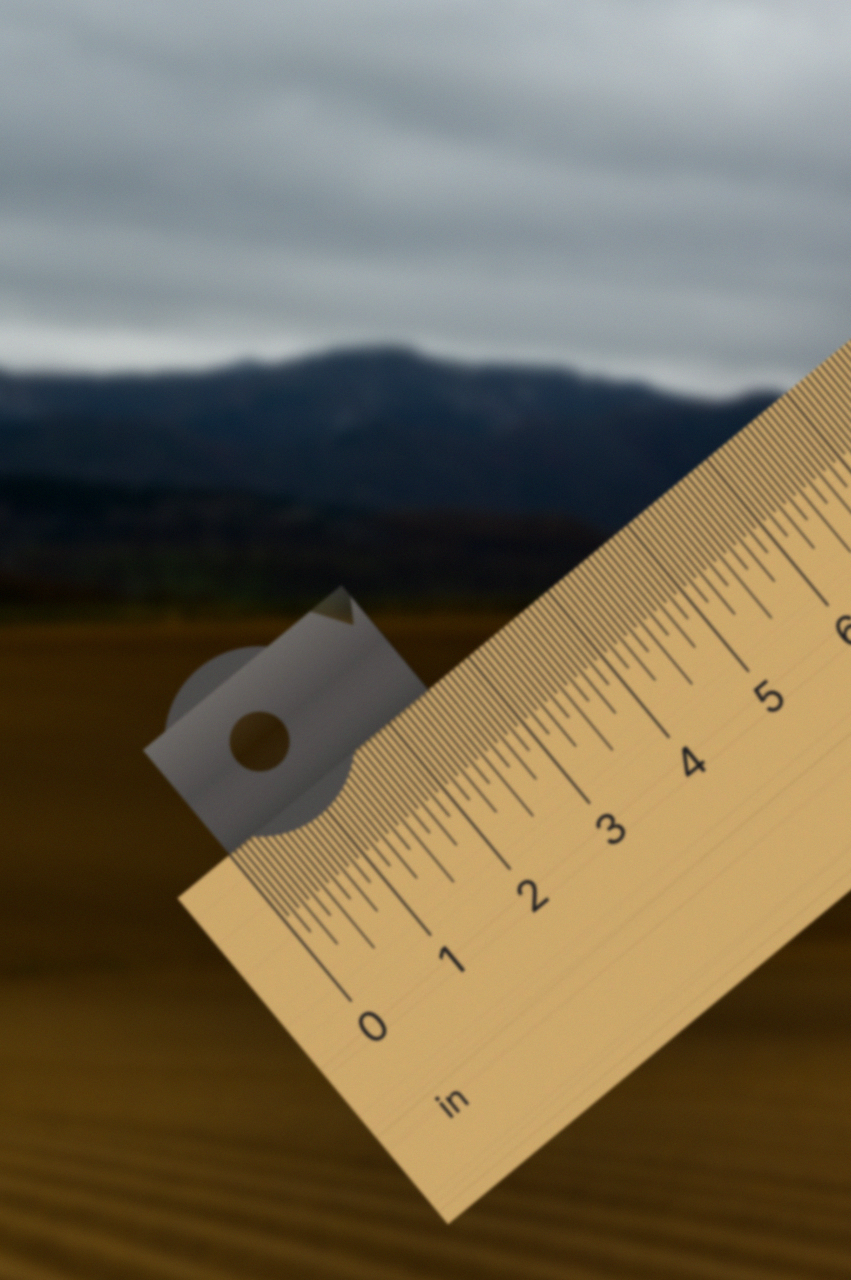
2.5 in
